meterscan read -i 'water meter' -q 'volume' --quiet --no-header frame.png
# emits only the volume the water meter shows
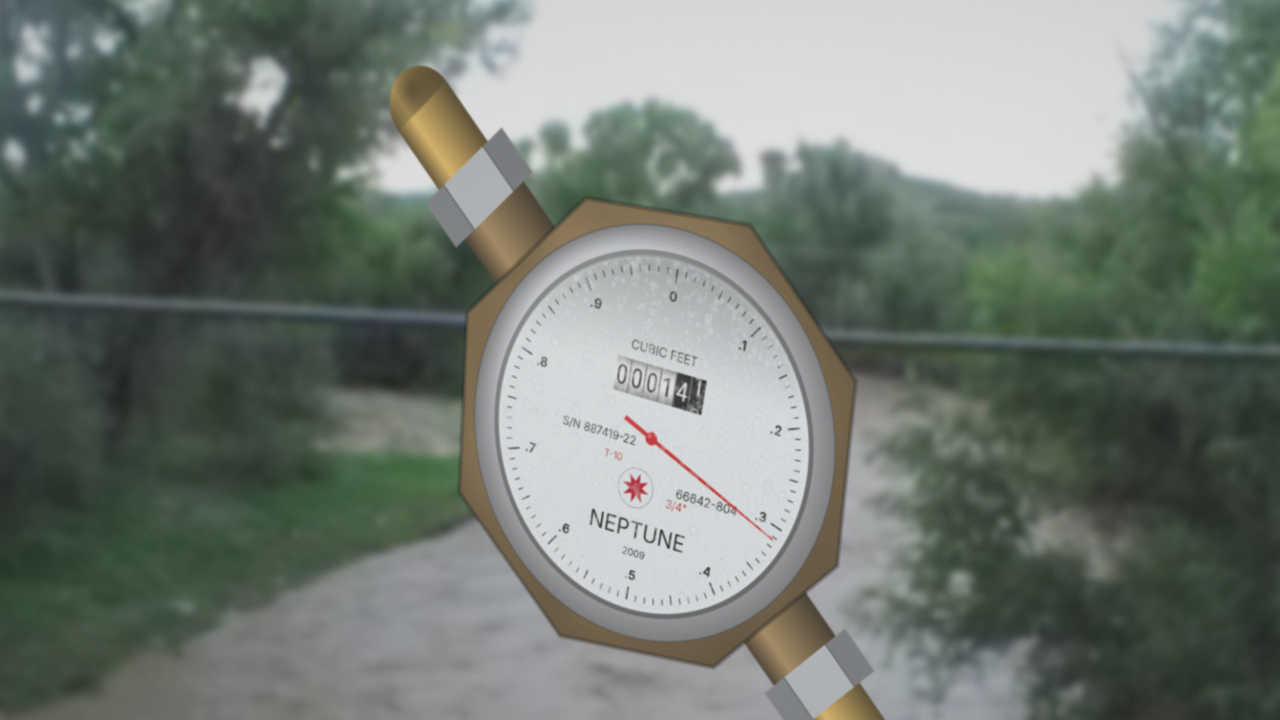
141.31 ft³
